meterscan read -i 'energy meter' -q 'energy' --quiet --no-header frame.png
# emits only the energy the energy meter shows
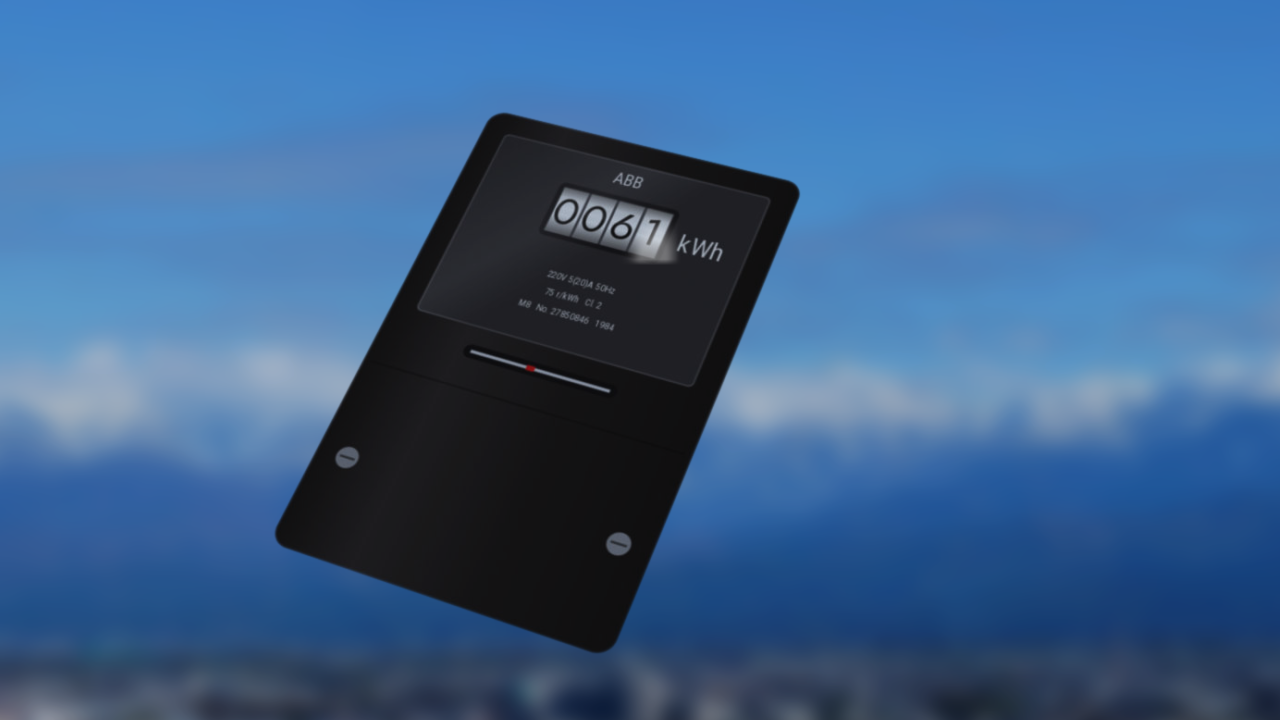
61 kWh
